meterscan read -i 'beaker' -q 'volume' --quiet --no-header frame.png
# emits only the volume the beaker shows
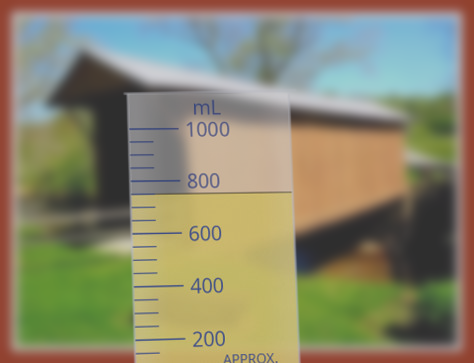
750 mL
